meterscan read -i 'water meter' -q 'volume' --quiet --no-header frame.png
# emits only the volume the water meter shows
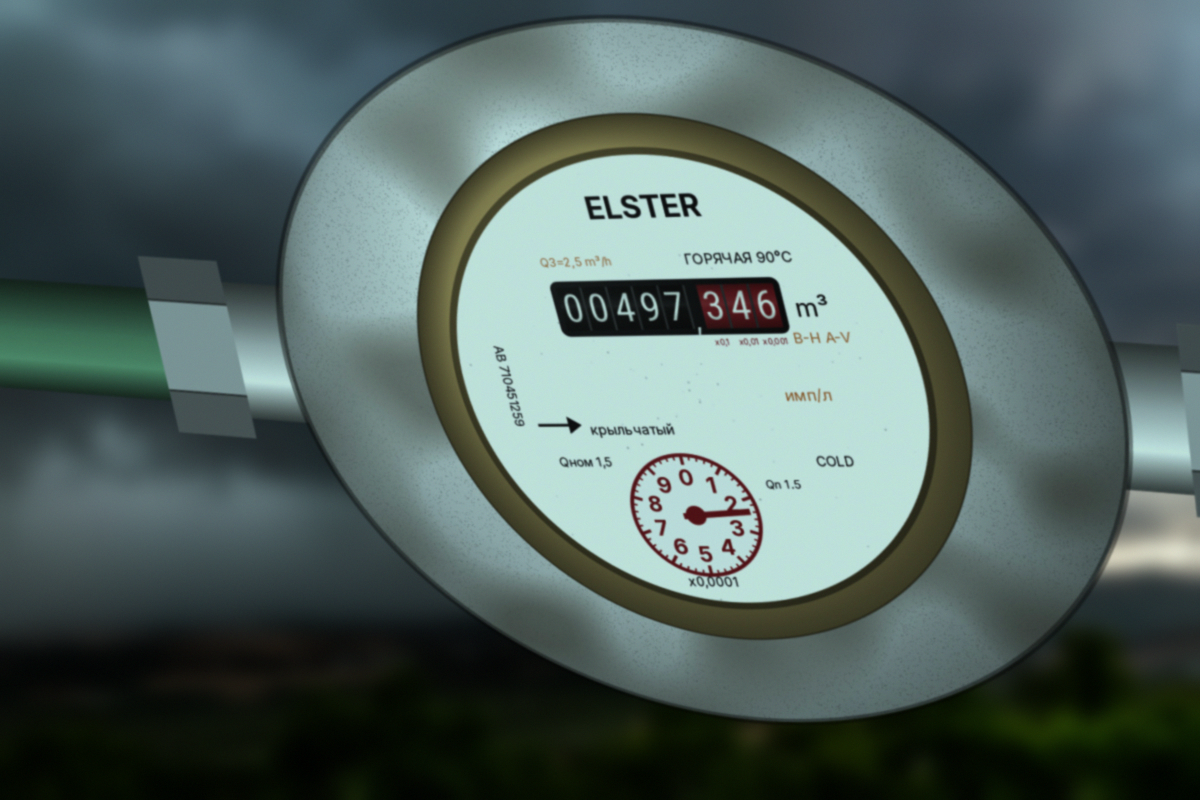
497.3462 m³
